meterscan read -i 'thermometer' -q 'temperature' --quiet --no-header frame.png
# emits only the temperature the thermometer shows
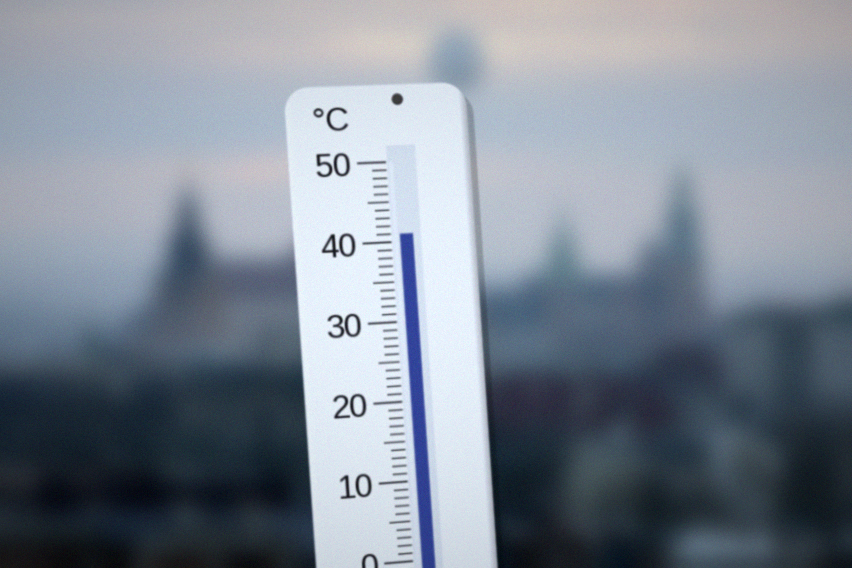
41 °C
